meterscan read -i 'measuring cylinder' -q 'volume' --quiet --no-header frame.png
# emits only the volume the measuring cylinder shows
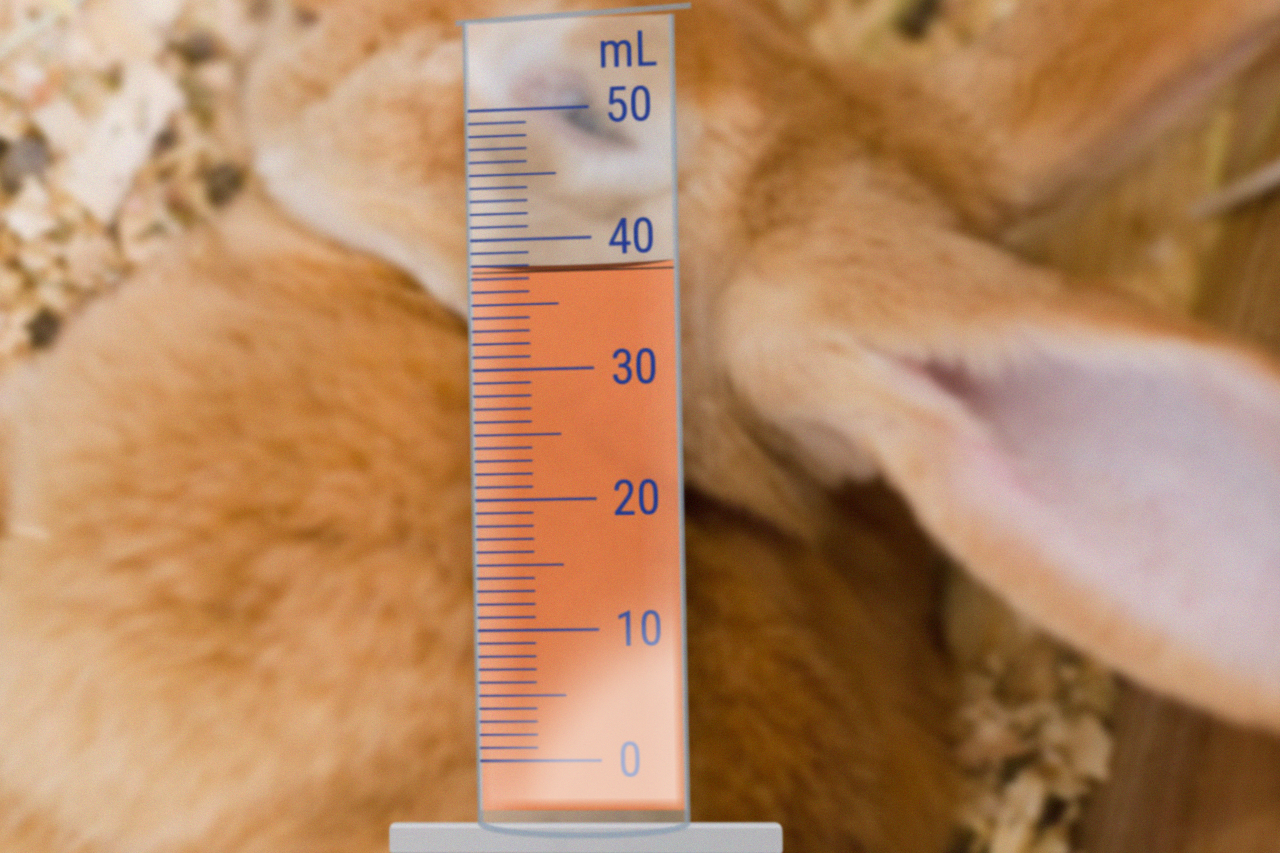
37.5 mL
